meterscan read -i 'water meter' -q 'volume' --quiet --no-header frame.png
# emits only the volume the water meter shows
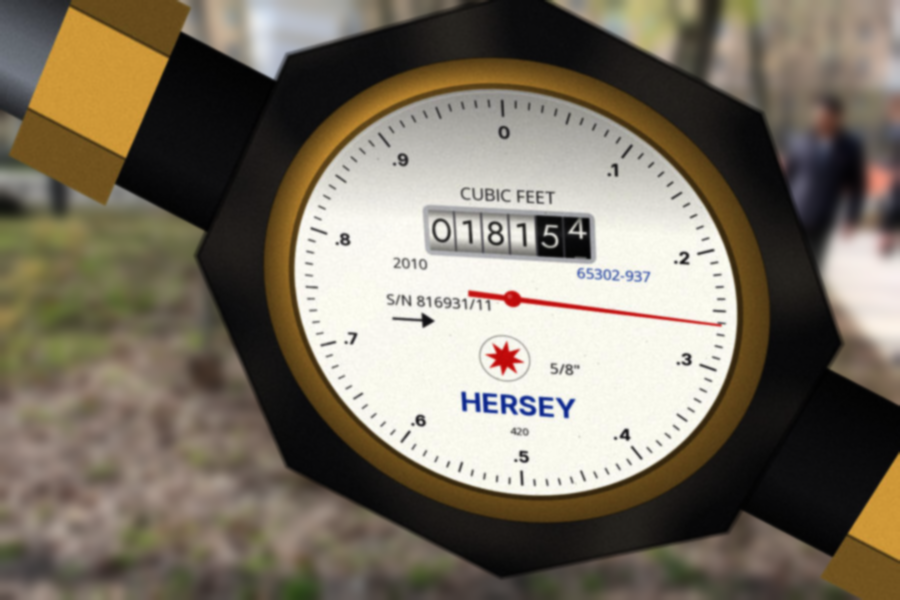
18154.26 ft³
